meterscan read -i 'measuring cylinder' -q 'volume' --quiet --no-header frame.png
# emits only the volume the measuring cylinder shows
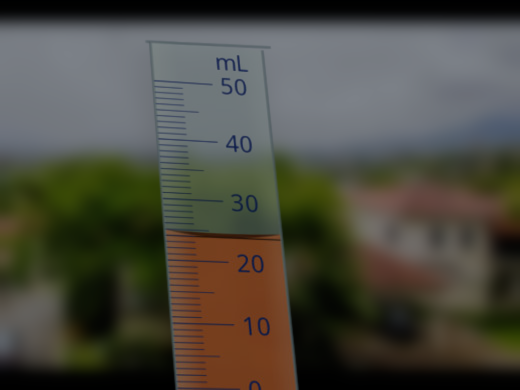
24 mL
